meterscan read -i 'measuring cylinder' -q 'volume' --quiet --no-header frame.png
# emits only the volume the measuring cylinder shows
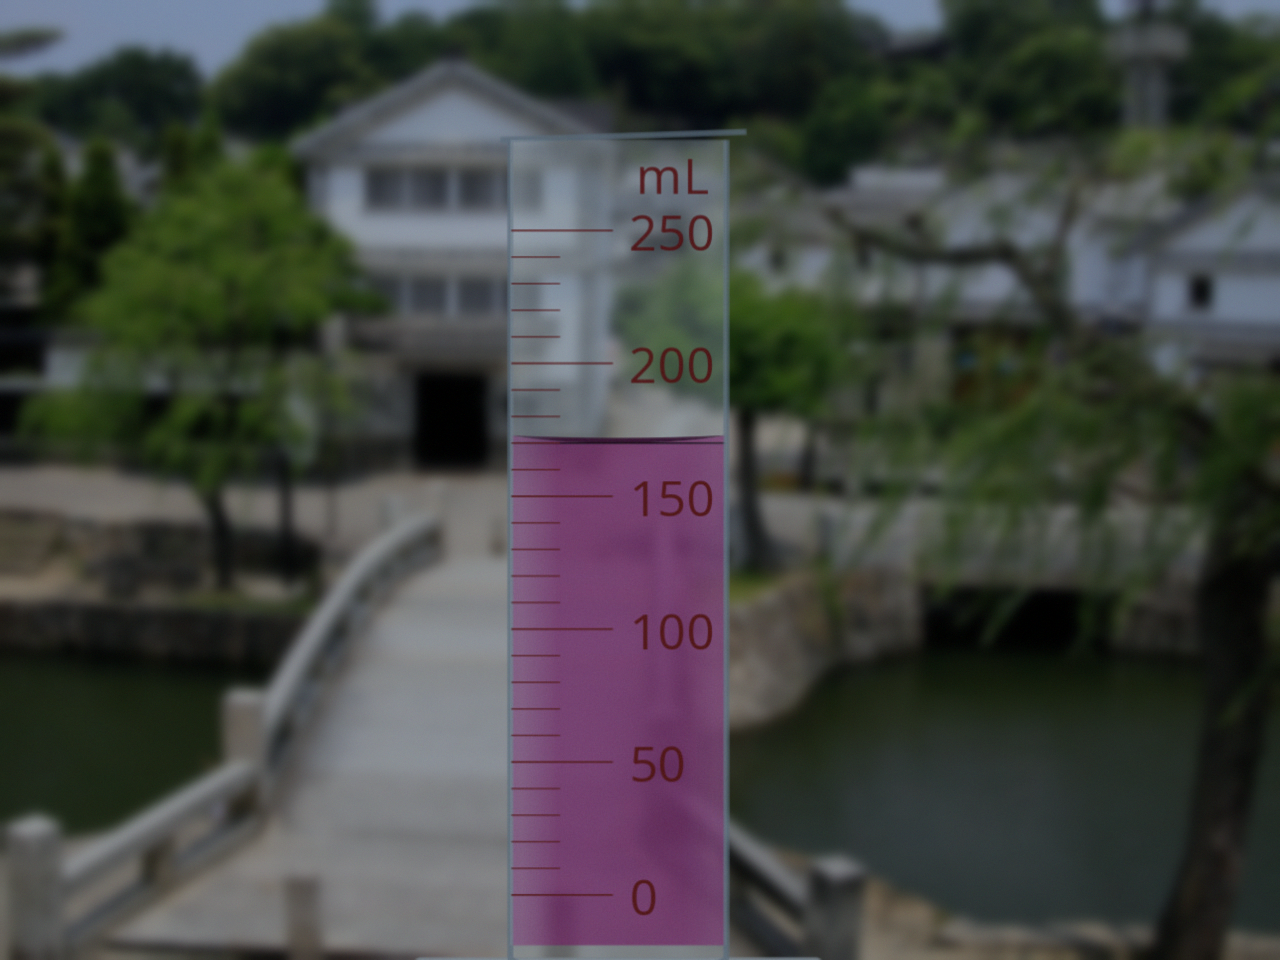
170 mL
